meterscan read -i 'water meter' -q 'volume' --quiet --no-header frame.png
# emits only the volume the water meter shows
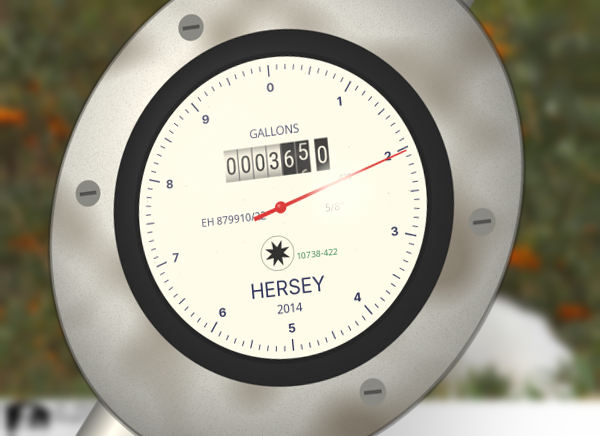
3652.0 gal
